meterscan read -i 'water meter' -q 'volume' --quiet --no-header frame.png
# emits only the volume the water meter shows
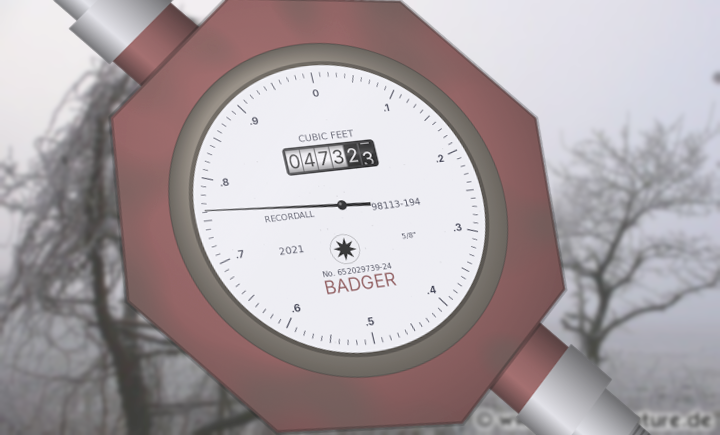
47322.76 ft³
